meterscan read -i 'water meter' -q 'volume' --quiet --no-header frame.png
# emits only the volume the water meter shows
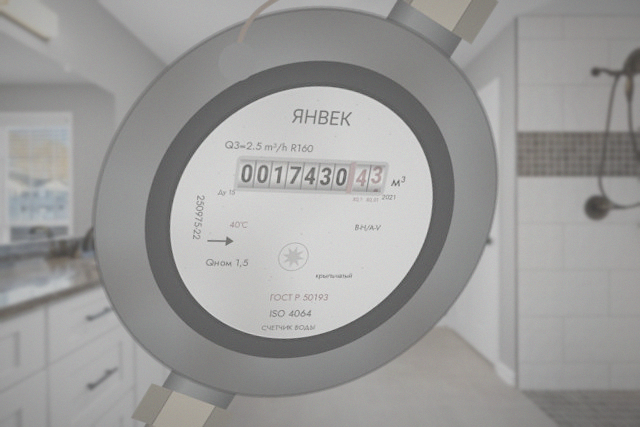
17430.43 m³
